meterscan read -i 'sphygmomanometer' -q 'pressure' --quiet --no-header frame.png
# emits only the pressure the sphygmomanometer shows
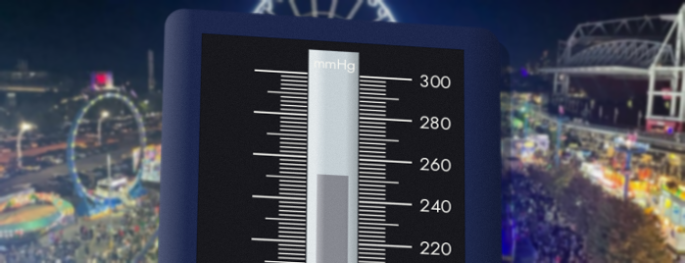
252 mmHg
